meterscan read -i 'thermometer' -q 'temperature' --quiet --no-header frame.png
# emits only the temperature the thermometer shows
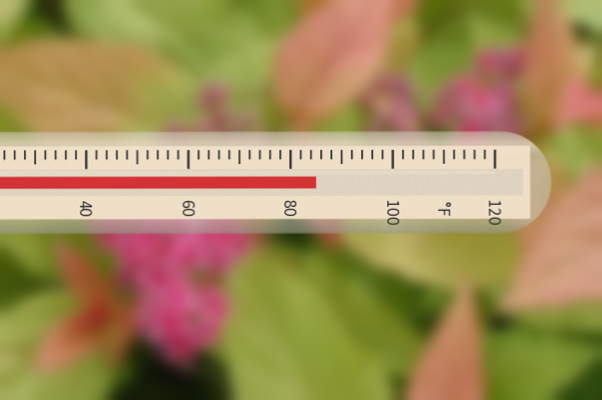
85 °F
